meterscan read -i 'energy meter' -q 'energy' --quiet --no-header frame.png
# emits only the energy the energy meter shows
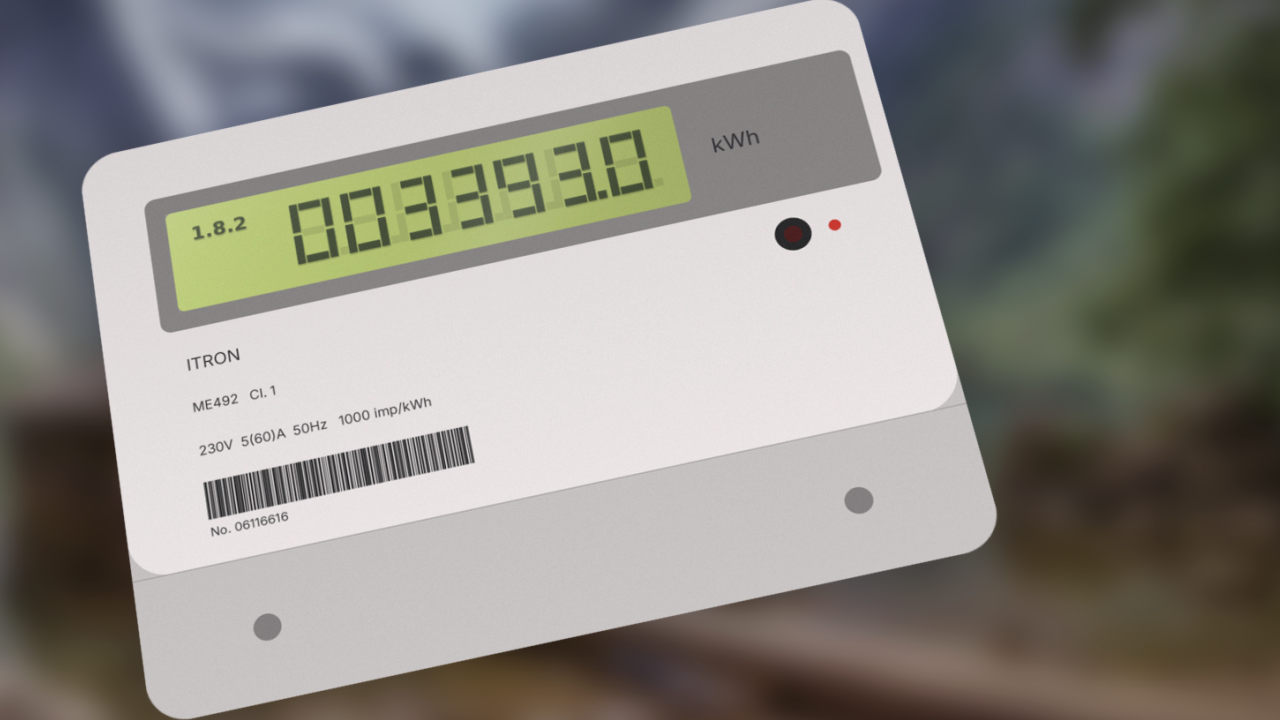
3393.0 kWh
